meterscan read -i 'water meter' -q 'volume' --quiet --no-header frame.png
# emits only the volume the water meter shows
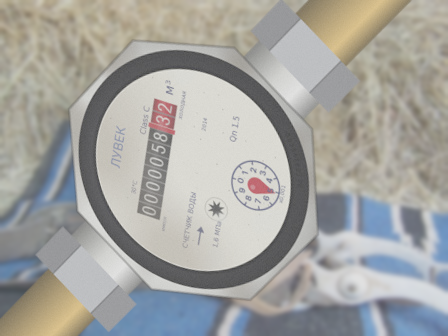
58.325 m³
